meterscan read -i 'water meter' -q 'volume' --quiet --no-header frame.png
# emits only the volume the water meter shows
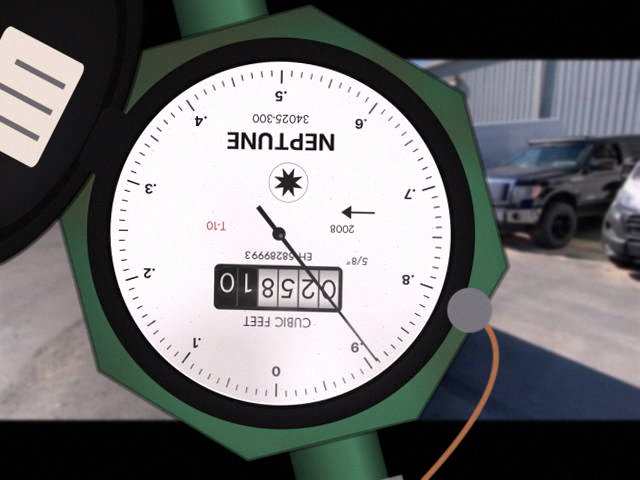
25809.89 ft³
